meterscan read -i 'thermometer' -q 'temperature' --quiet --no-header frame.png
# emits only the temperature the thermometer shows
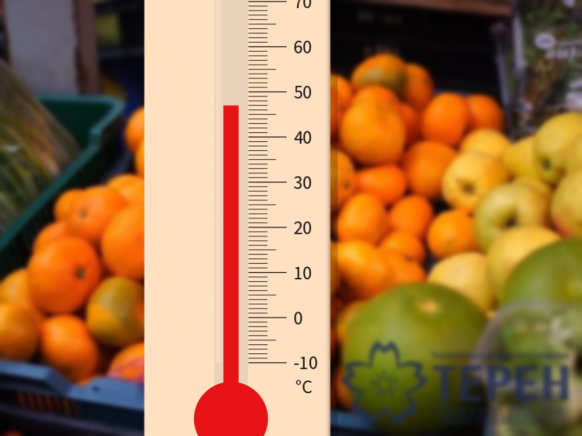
47 °C
